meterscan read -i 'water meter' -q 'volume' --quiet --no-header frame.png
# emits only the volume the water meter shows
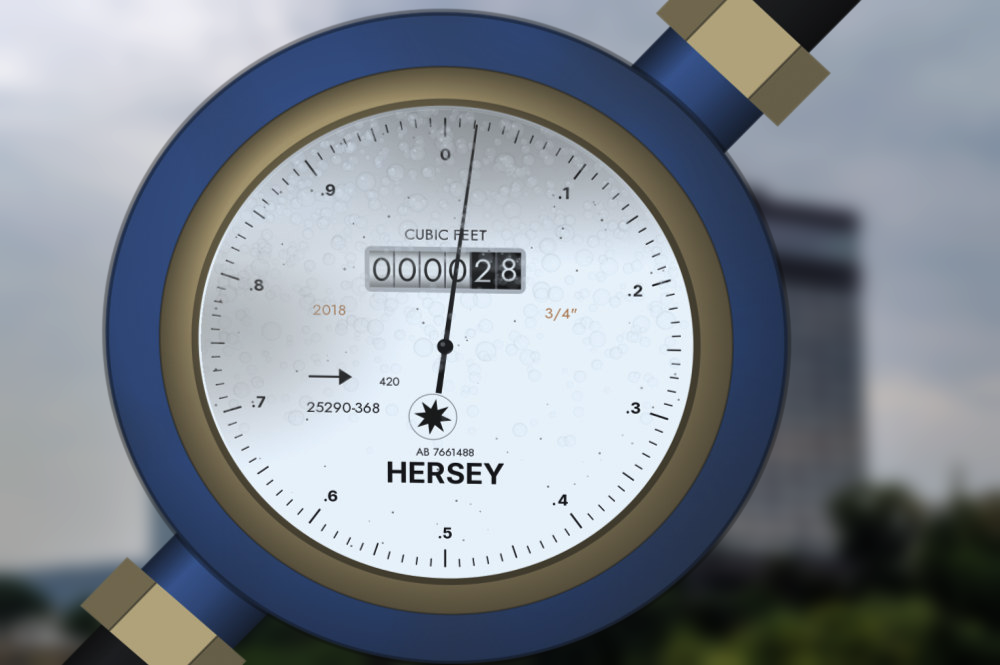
28.02 ft³
